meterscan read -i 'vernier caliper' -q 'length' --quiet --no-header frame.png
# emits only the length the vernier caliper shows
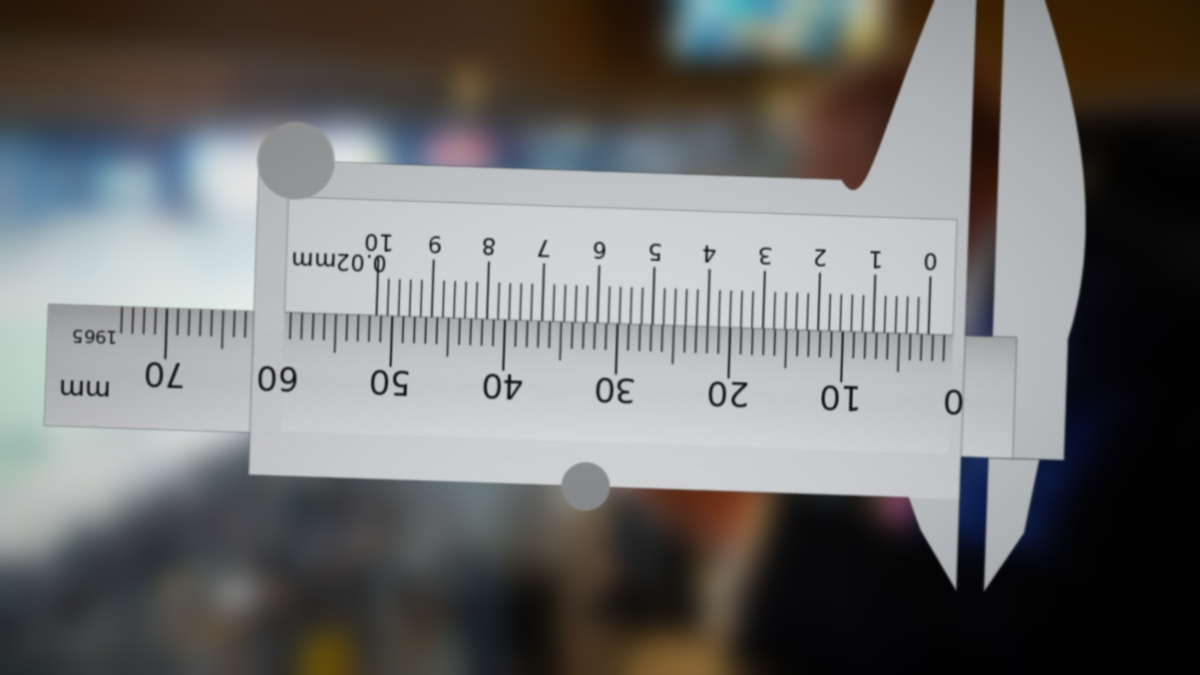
2.4 mm
